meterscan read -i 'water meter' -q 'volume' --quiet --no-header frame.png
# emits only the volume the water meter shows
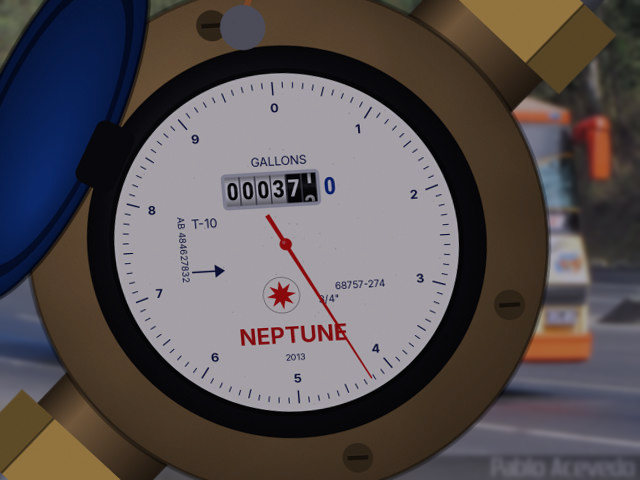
3714.2 gal
